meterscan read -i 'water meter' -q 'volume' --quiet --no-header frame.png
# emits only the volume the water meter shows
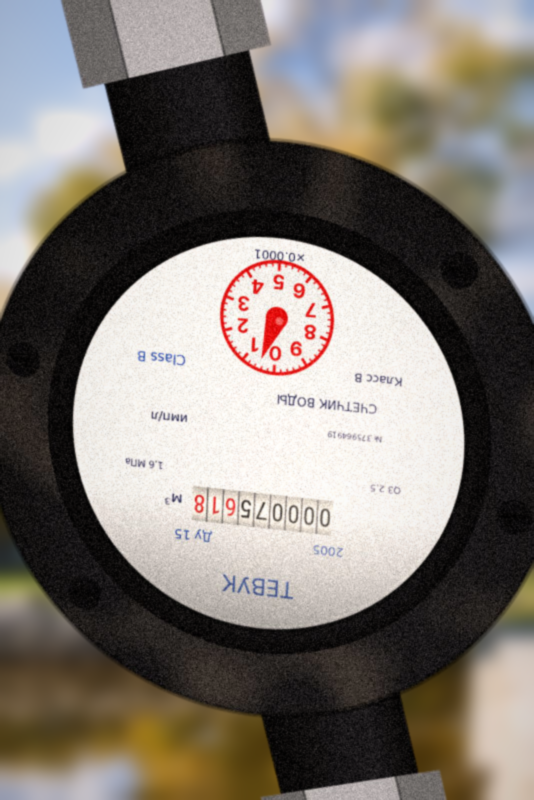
75.6180 m³
